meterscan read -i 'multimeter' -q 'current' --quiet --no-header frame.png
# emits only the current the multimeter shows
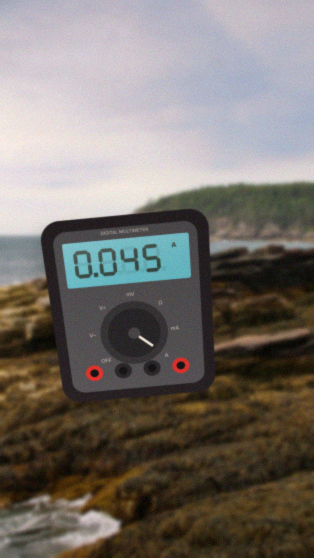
0.045 A
